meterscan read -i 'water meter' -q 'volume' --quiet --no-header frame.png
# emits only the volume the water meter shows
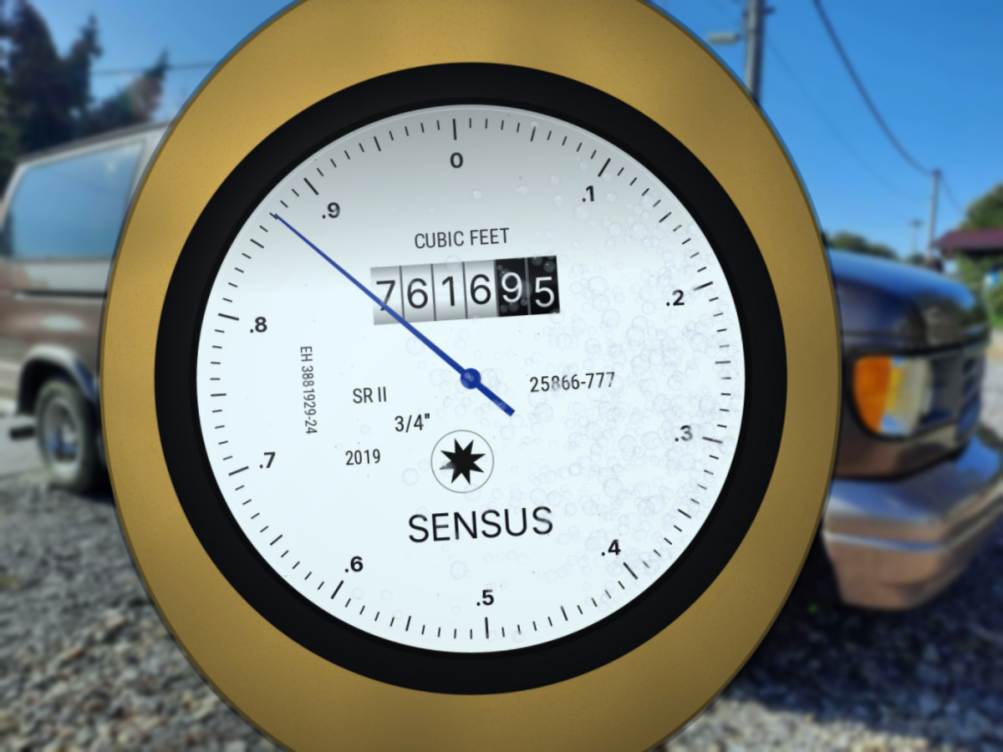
761694.87 ft³
